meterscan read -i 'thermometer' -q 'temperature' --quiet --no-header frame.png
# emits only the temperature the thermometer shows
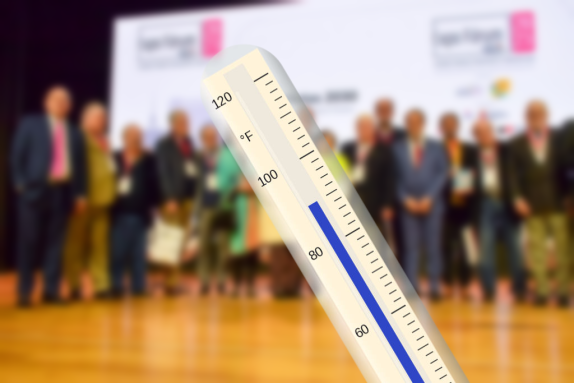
90 °F
